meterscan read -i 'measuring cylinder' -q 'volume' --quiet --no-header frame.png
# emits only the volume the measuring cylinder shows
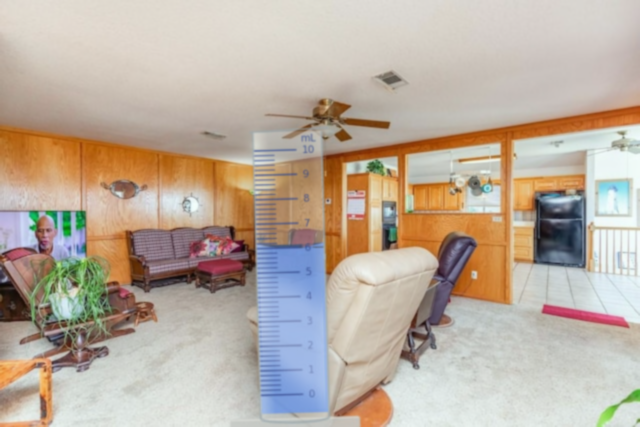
6 mL
